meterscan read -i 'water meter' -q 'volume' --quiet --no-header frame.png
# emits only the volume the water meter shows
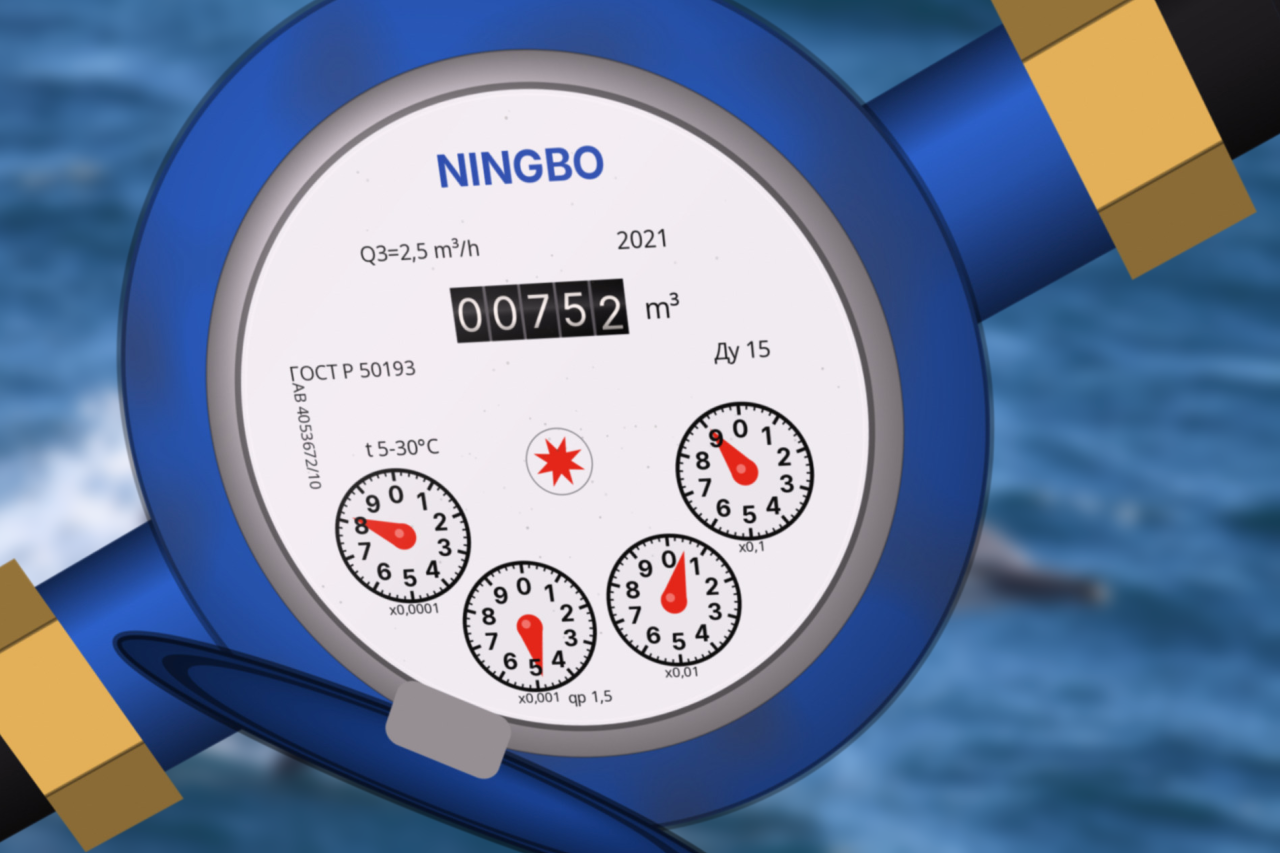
751.9048 m³
